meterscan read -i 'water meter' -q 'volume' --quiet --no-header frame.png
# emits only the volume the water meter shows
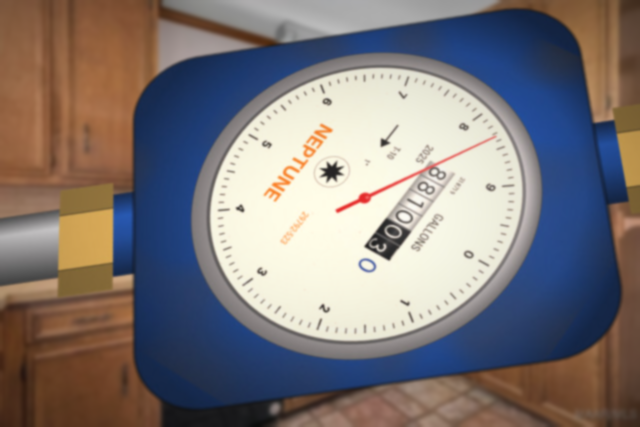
8810028.3 gal
